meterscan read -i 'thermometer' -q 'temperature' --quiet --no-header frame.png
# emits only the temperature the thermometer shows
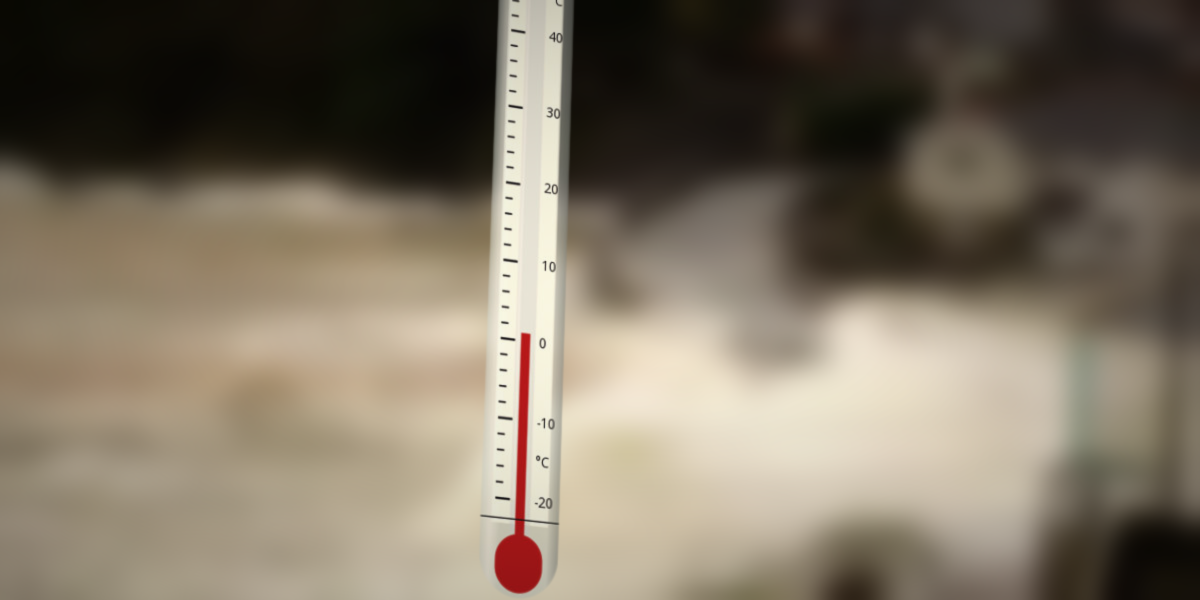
1 °C
